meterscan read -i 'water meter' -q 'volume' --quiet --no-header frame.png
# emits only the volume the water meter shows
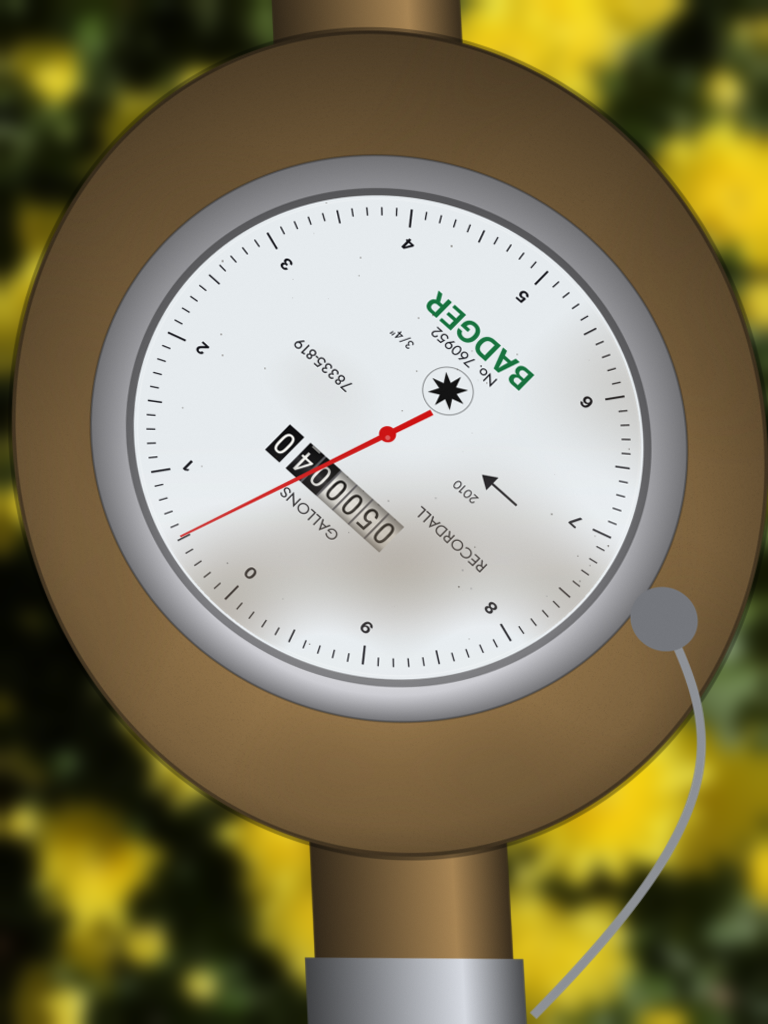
500040.5 gal
